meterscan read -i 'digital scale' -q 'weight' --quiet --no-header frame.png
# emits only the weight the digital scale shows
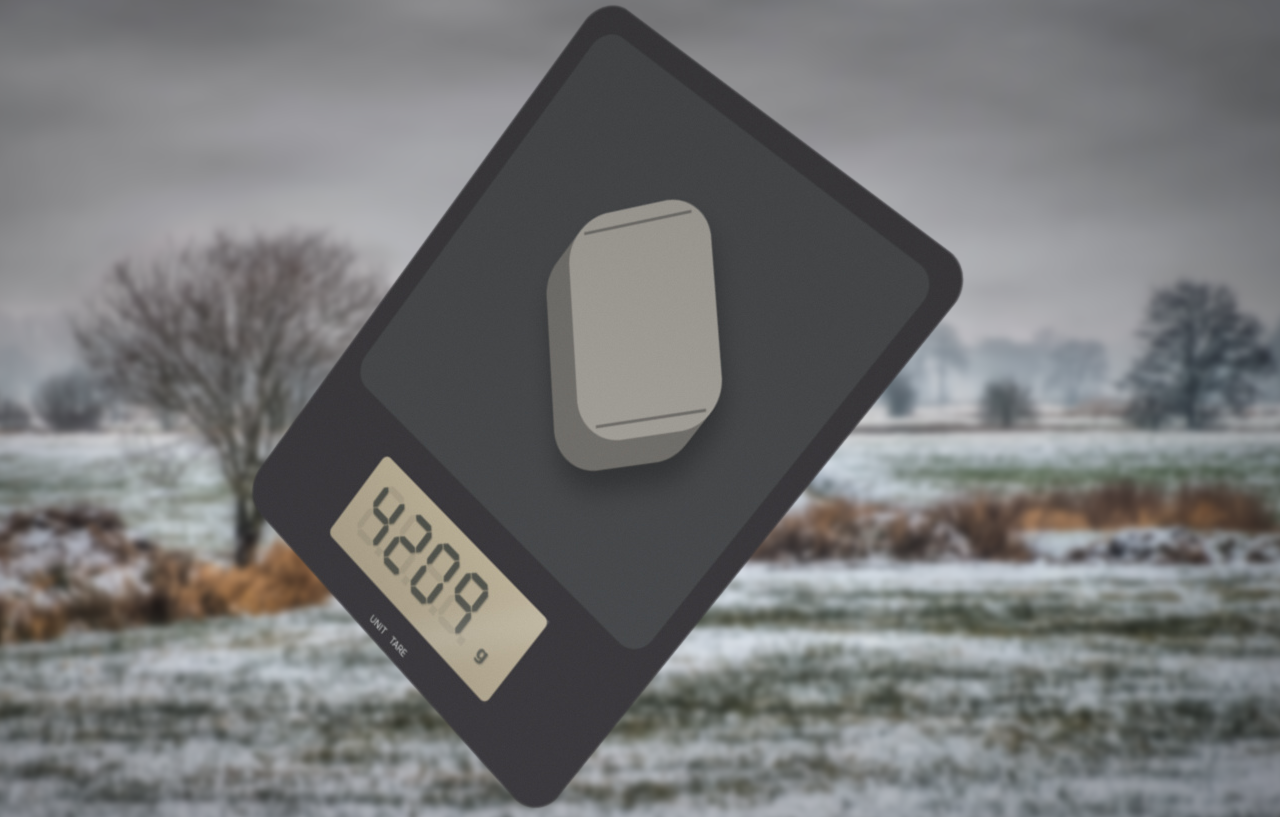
4209 g
